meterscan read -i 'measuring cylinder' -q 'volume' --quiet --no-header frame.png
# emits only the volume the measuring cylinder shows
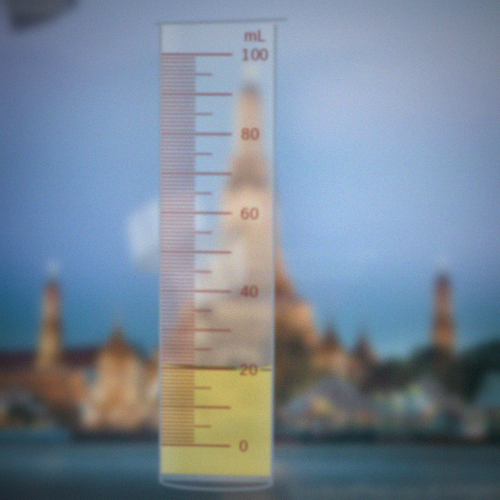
20 mL
